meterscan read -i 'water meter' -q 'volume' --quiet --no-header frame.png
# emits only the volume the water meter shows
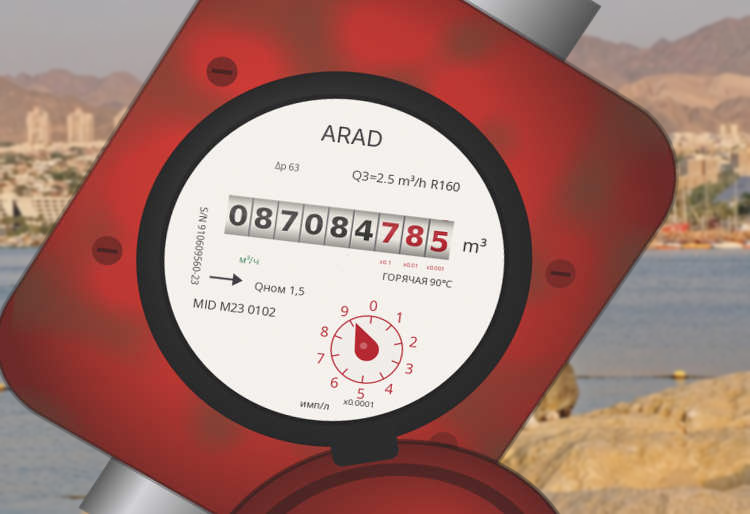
87084.7849 m³
